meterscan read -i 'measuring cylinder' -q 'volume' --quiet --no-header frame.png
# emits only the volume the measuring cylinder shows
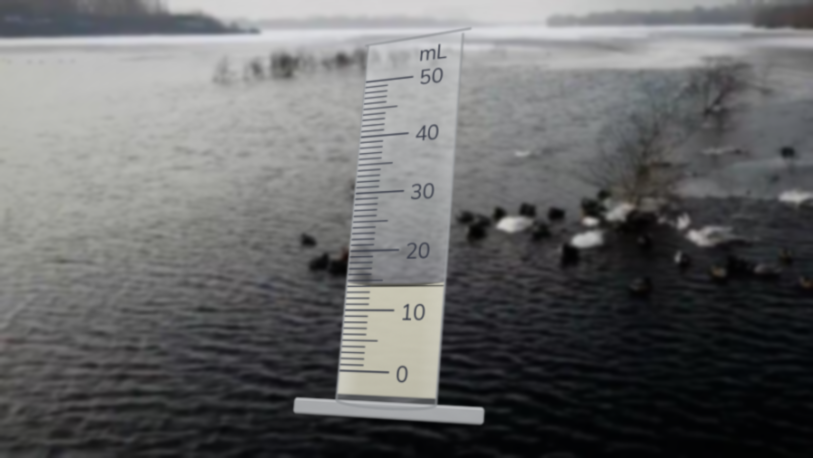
14 mL
